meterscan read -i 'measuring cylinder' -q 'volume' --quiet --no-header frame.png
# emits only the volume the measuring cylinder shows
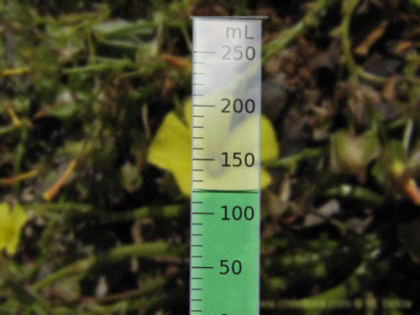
120 mL
